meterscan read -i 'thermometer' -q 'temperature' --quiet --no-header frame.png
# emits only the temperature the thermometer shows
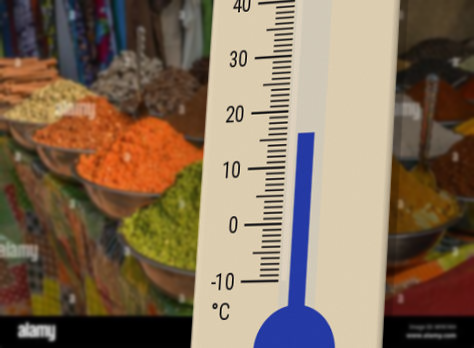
16 °C
